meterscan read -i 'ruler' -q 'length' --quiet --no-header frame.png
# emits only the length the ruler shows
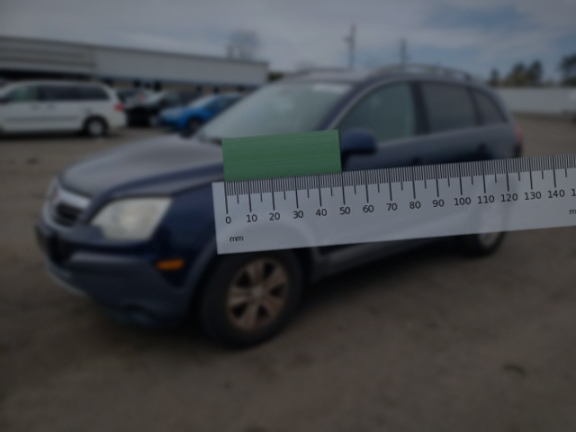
50 mm
